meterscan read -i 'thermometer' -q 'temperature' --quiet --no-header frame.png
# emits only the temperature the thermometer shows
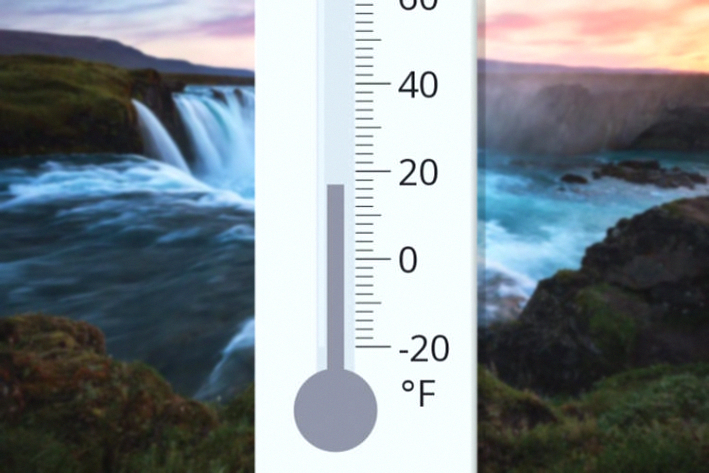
17 °F
